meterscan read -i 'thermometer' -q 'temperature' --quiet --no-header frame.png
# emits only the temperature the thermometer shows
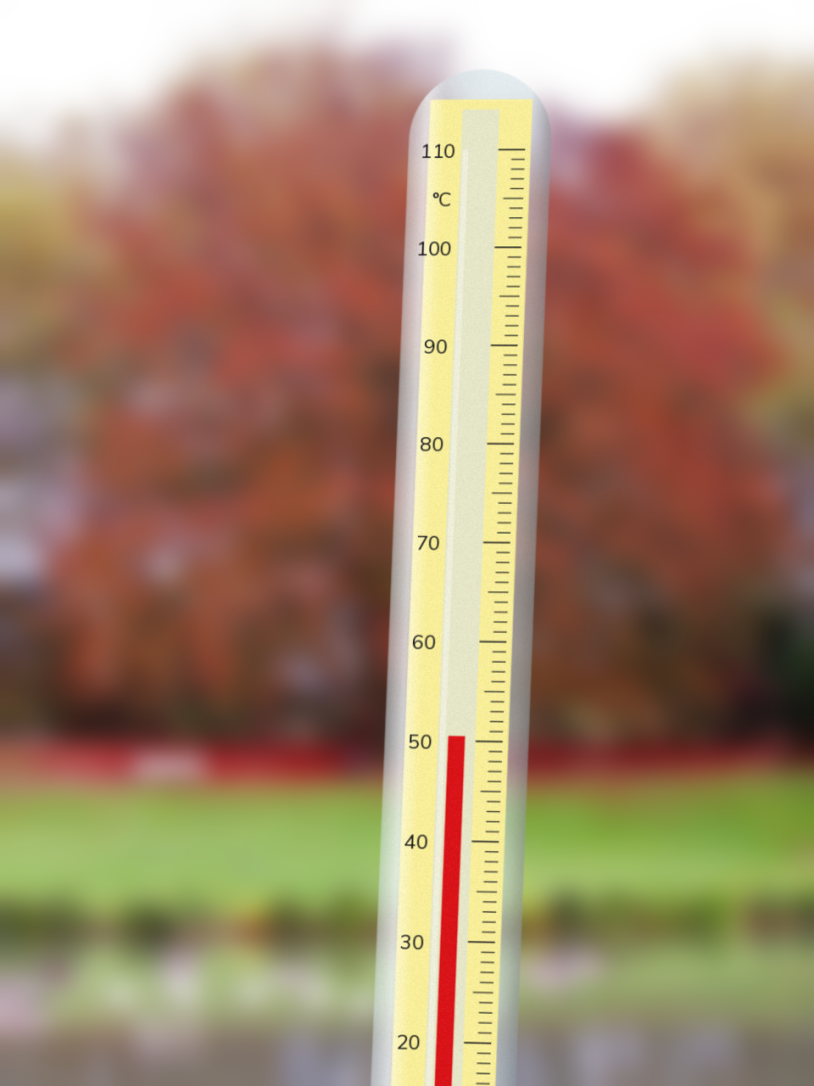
50.5 °C
